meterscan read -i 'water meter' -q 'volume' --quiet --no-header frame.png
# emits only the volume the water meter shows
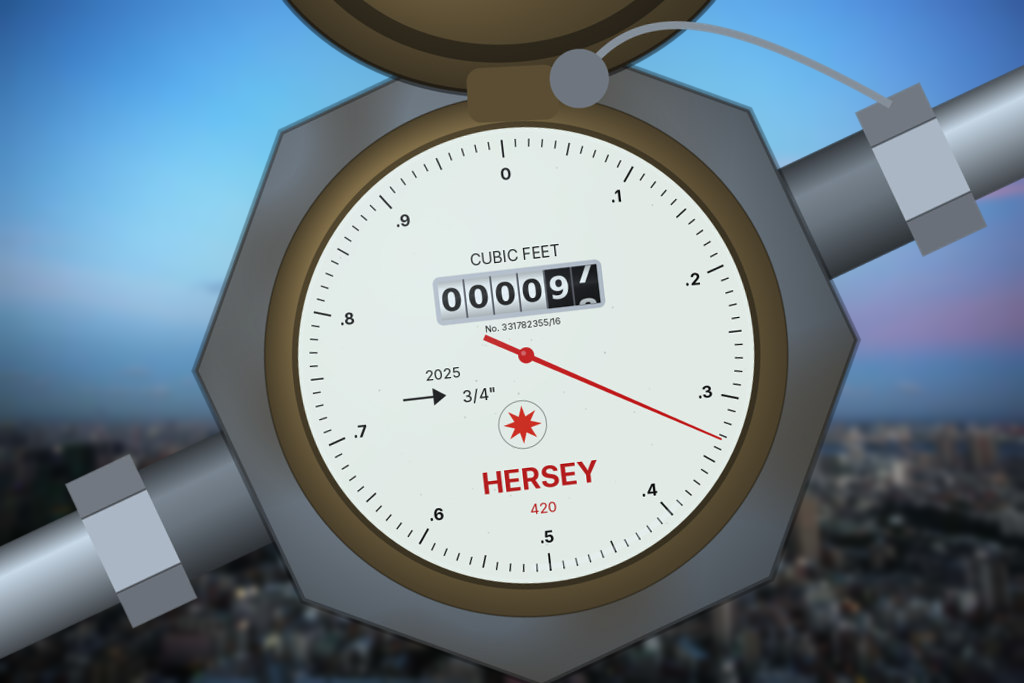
97.33 ft³
